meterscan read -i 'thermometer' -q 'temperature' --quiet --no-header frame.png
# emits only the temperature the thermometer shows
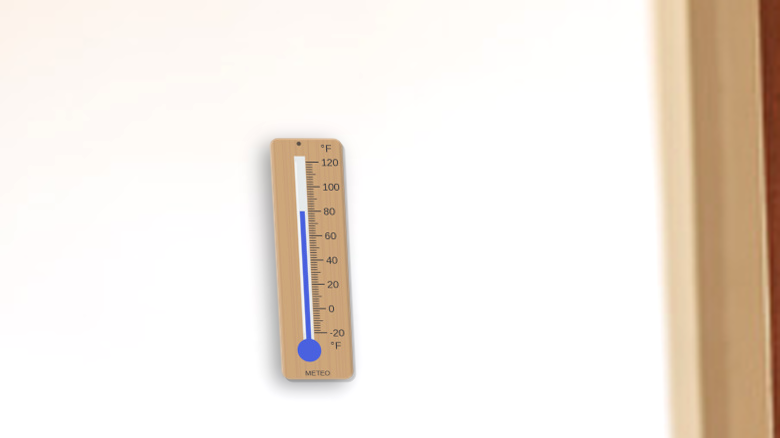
80 °F
